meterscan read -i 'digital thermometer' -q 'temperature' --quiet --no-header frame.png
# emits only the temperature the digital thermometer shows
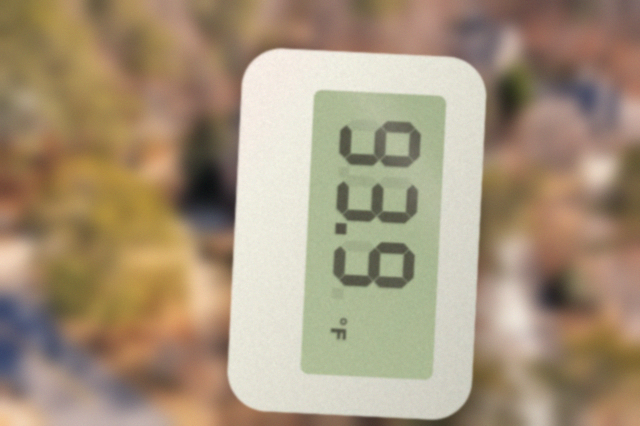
93.9 °F
